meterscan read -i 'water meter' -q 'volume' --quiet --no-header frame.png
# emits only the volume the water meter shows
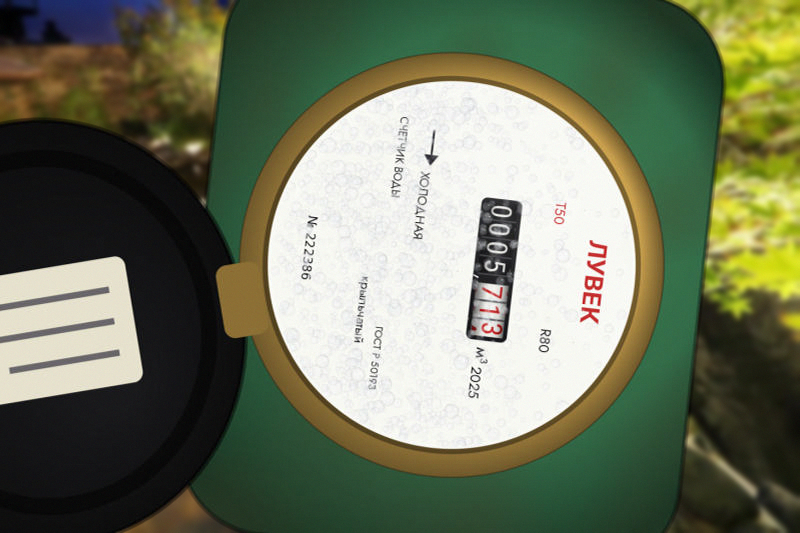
5.713 m³
